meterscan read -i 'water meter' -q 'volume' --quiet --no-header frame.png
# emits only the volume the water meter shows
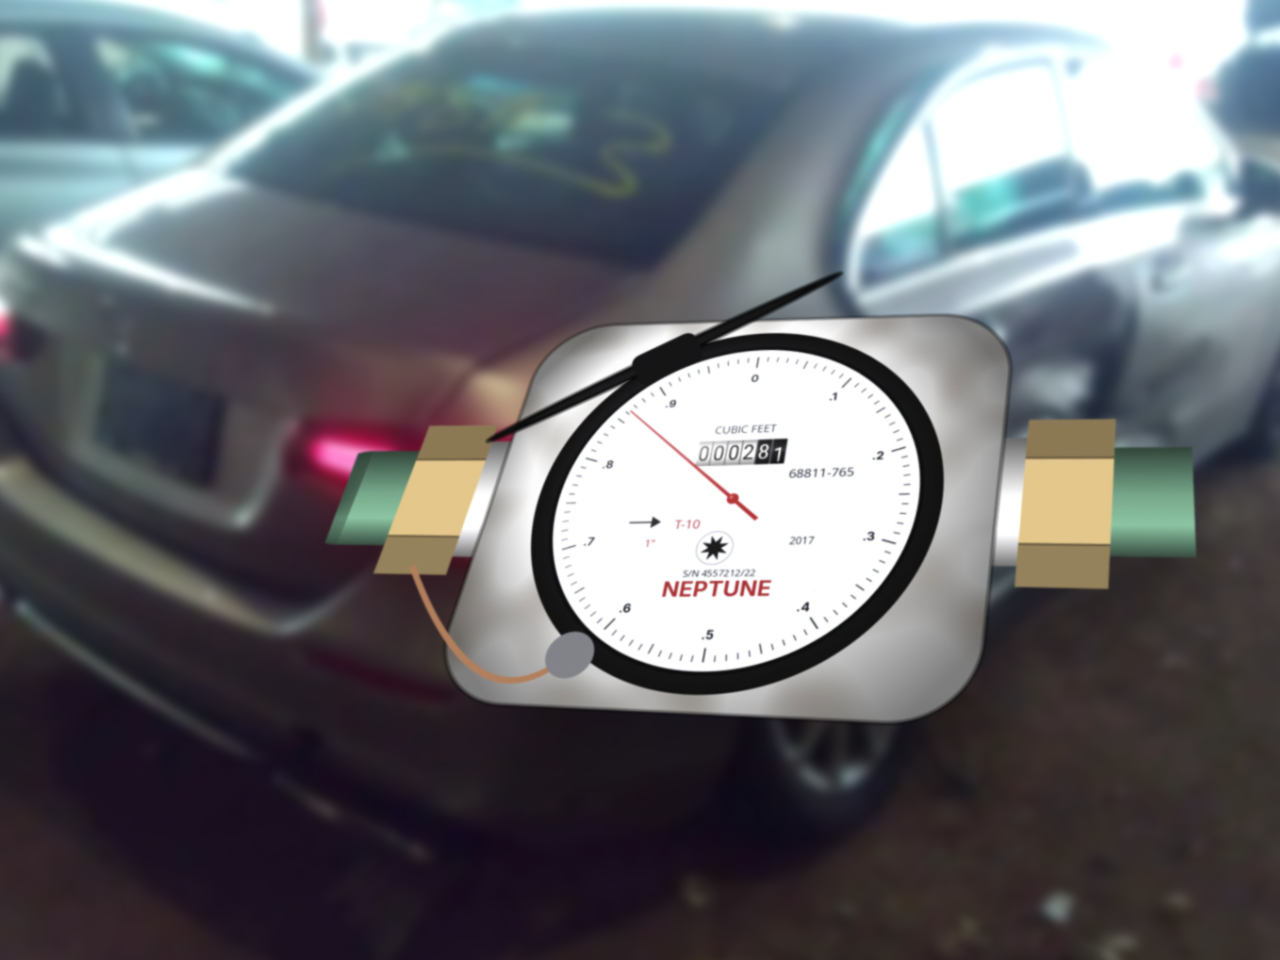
280.86 ft³
